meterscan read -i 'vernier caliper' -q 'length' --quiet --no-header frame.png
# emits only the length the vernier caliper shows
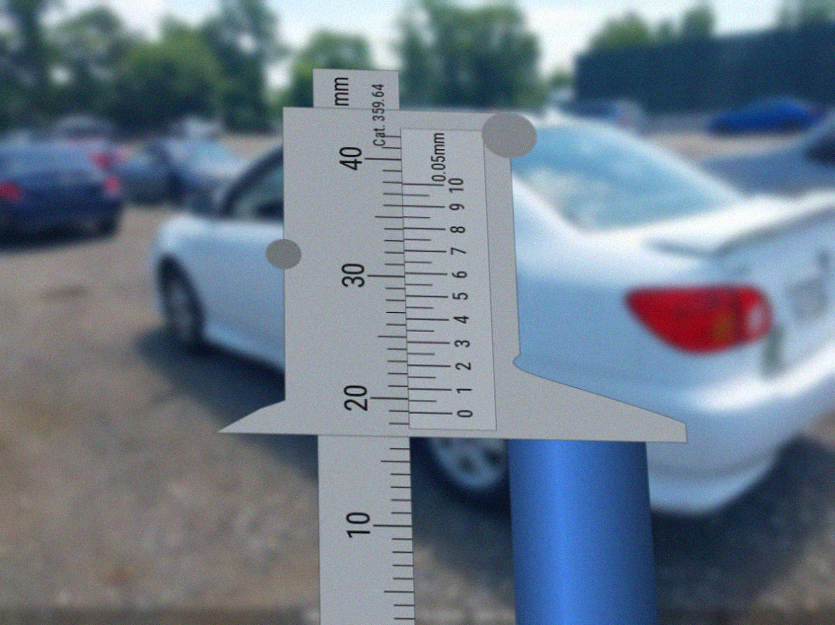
18.9 mm
